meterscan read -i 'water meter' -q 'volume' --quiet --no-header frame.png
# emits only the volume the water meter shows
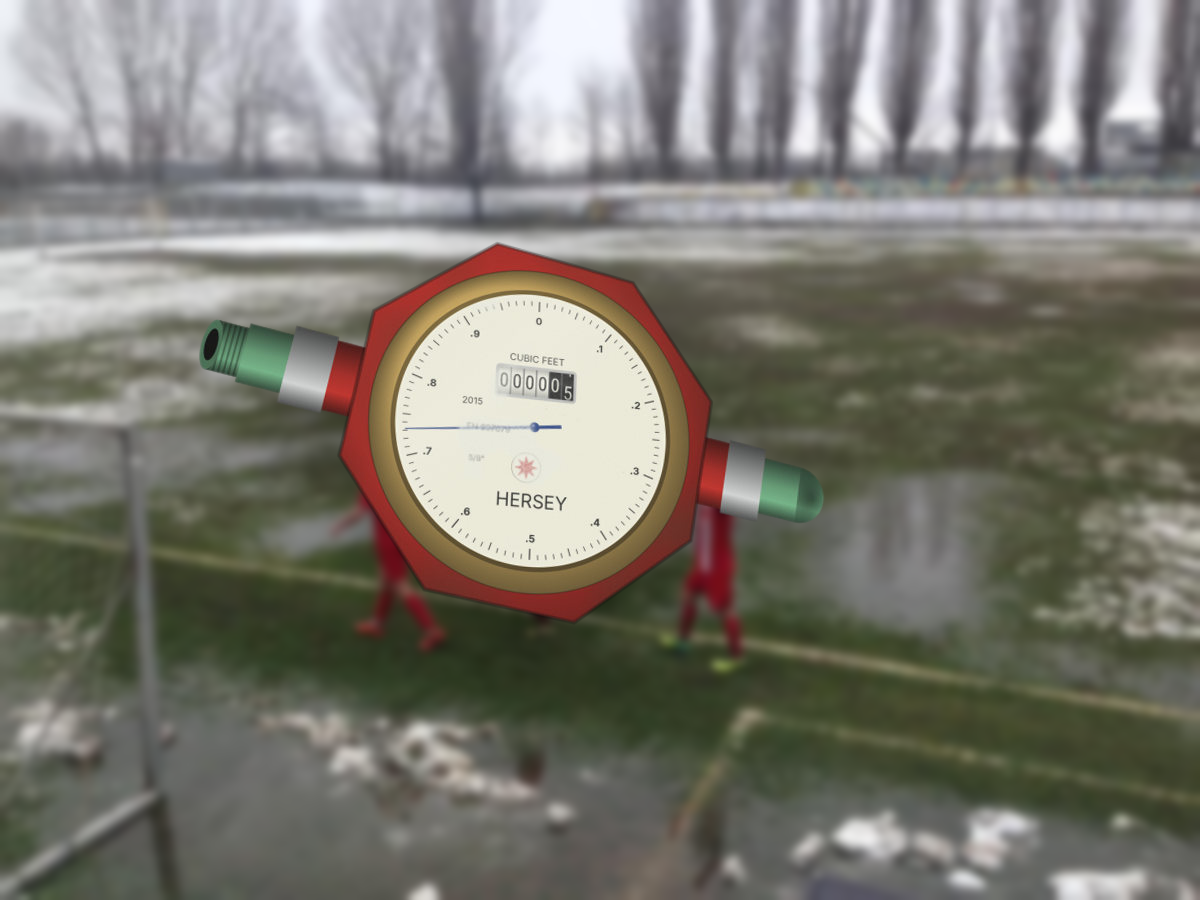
4.73 ft³
